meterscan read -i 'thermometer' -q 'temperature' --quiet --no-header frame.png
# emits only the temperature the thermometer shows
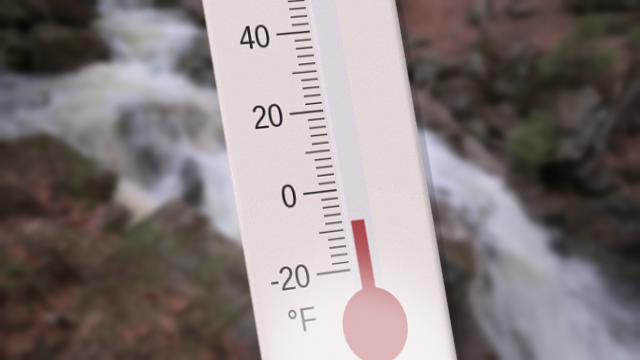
-8 °F
